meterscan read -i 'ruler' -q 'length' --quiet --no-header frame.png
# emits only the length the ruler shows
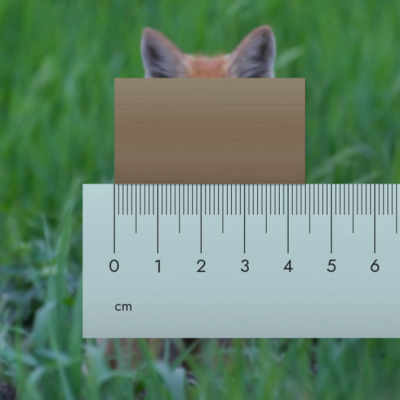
4.4 cm
